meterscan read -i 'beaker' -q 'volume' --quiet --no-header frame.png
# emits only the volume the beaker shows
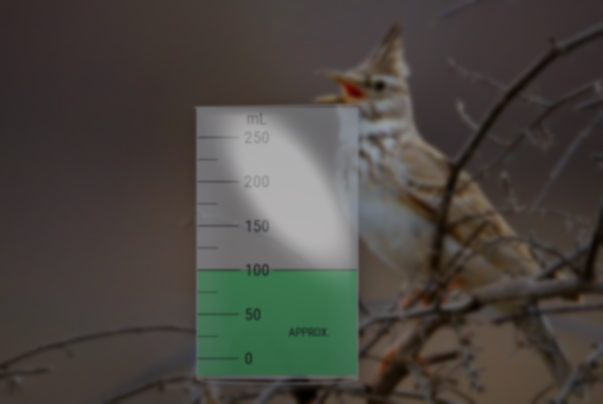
100 mL
